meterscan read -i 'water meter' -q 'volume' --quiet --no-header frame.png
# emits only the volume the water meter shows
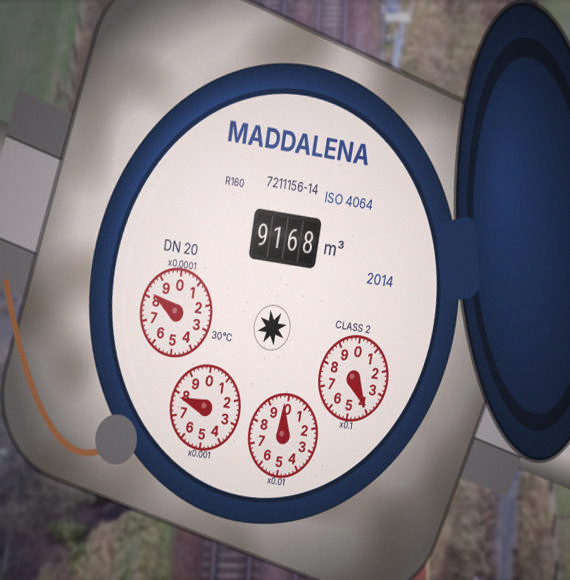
9168.3978 m³
